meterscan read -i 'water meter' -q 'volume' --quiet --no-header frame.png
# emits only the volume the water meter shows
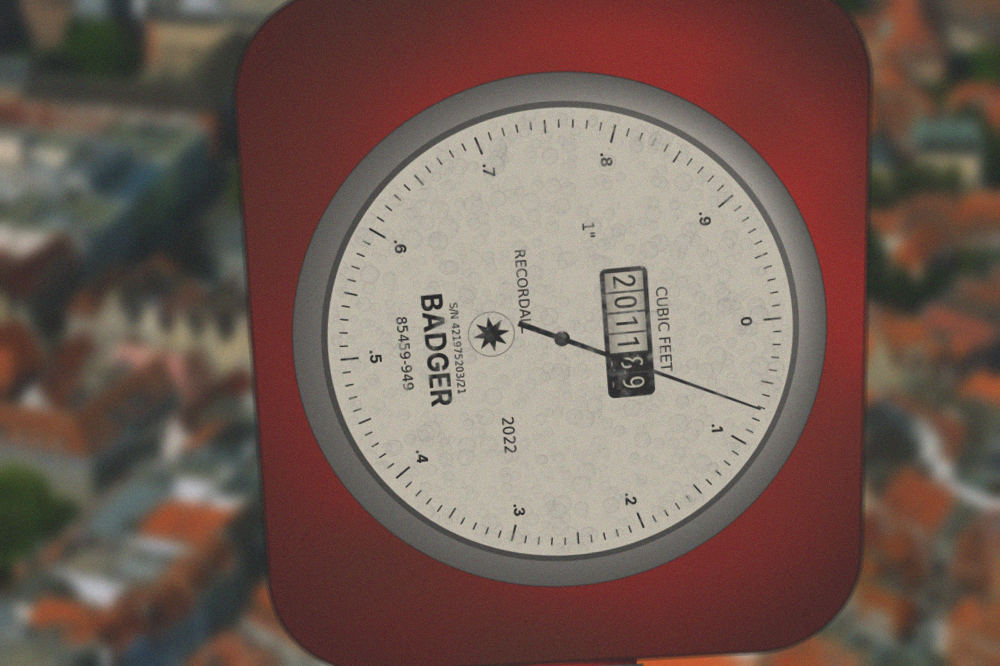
201189.07 ft³
